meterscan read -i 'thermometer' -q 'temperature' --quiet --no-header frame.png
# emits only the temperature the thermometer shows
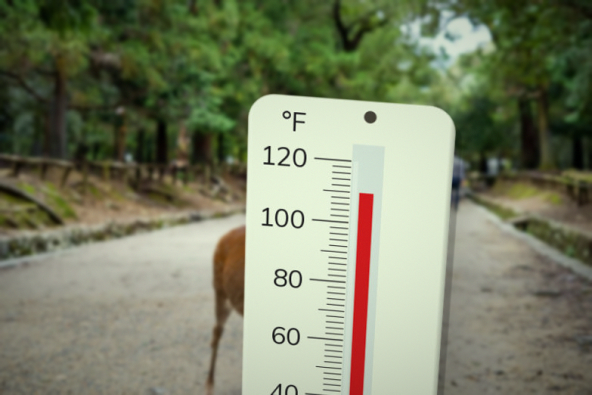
110 °F
